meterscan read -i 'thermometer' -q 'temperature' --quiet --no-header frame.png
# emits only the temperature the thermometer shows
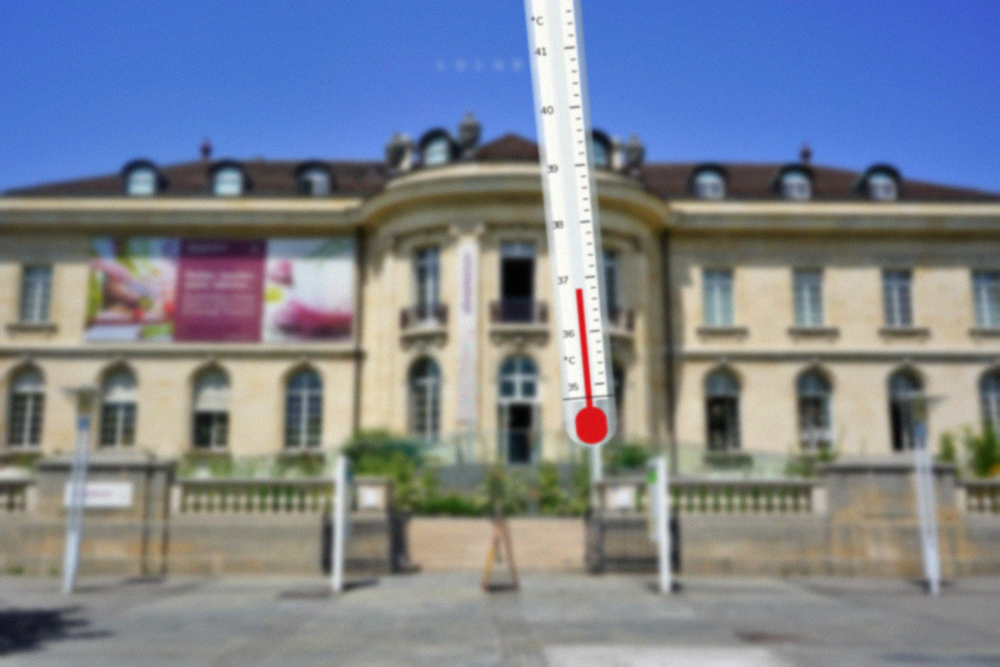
36.8 °C
